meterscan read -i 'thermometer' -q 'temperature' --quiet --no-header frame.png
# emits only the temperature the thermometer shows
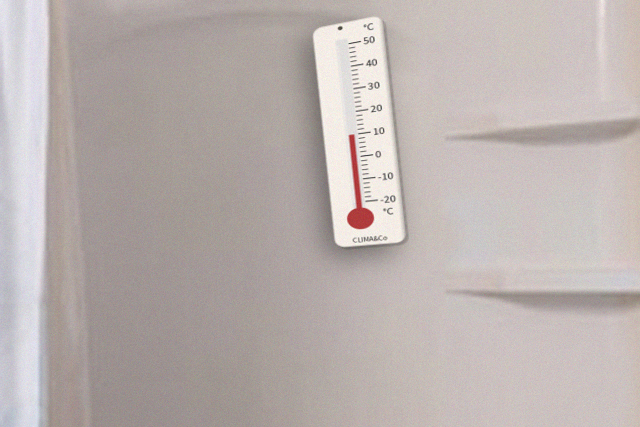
10 °C
